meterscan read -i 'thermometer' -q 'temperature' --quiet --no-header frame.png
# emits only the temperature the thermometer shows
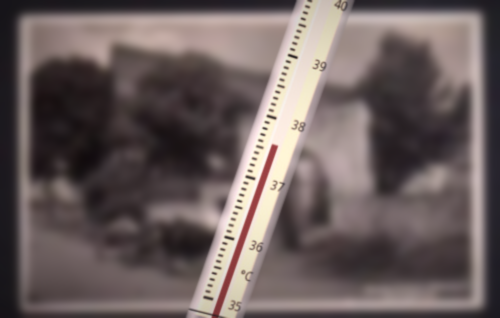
37.6 °C
